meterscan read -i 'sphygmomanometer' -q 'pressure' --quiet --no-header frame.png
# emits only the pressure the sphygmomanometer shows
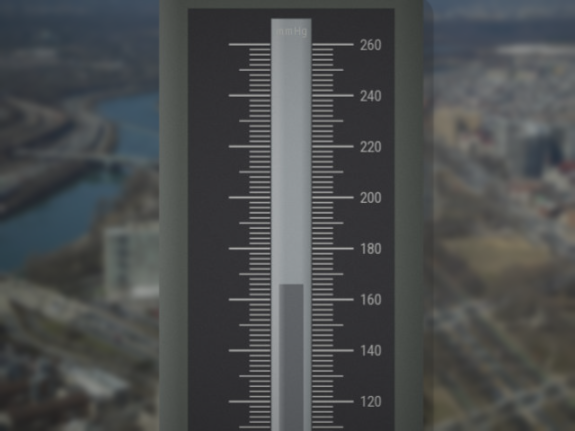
166 mmHg
